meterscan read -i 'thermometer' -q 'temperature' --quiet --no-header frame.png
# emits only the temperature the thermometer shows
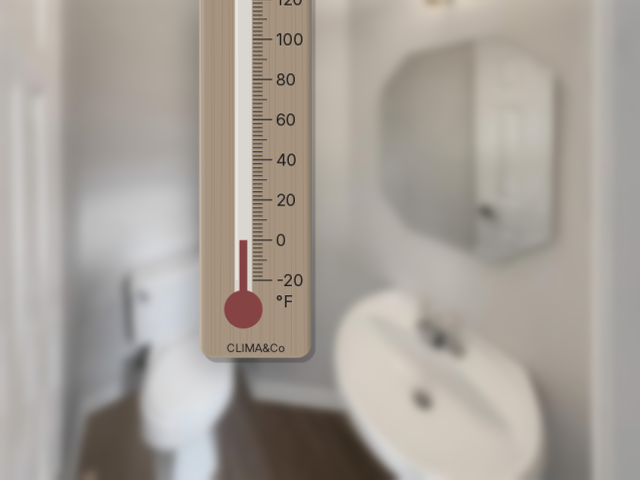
0 °F
